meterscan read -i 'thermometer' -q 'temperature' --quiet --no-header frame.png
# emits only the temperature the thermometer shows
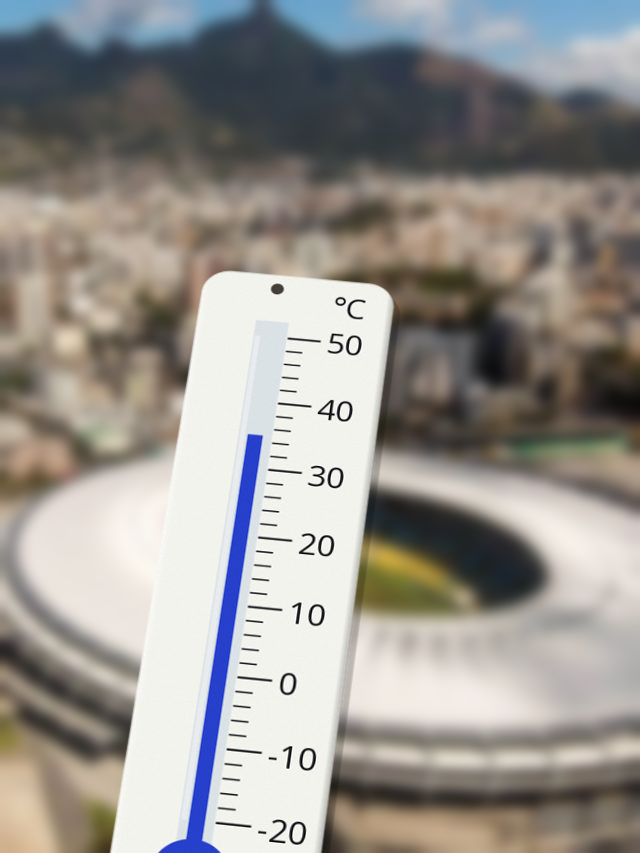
35 °C
